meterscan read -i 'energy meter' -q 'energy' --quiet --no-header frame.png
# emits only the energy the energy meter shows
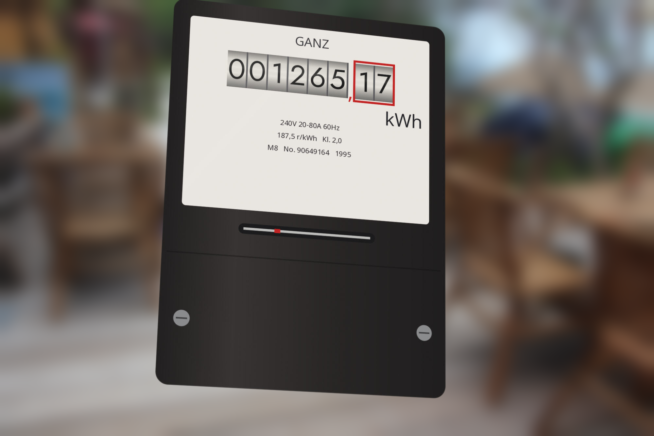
1265.17 kWh
